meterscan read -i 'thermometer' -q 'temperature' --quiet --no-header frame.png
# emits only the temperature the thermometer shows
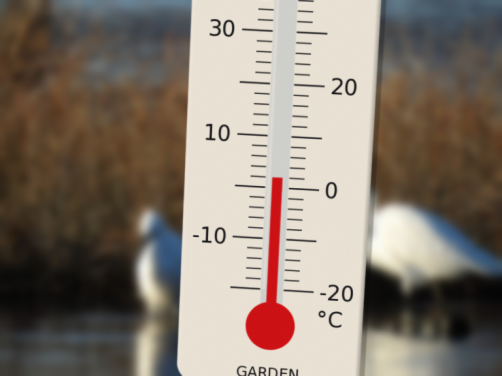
2 °C
